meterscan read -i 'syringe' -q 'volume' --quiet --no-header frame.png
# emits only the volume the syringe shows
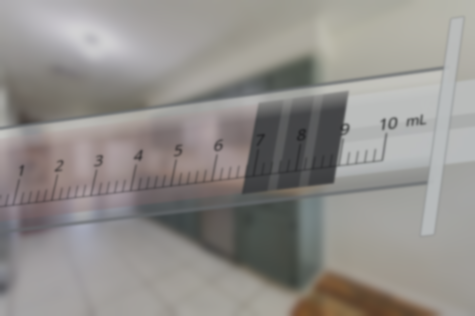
6.8 mL
